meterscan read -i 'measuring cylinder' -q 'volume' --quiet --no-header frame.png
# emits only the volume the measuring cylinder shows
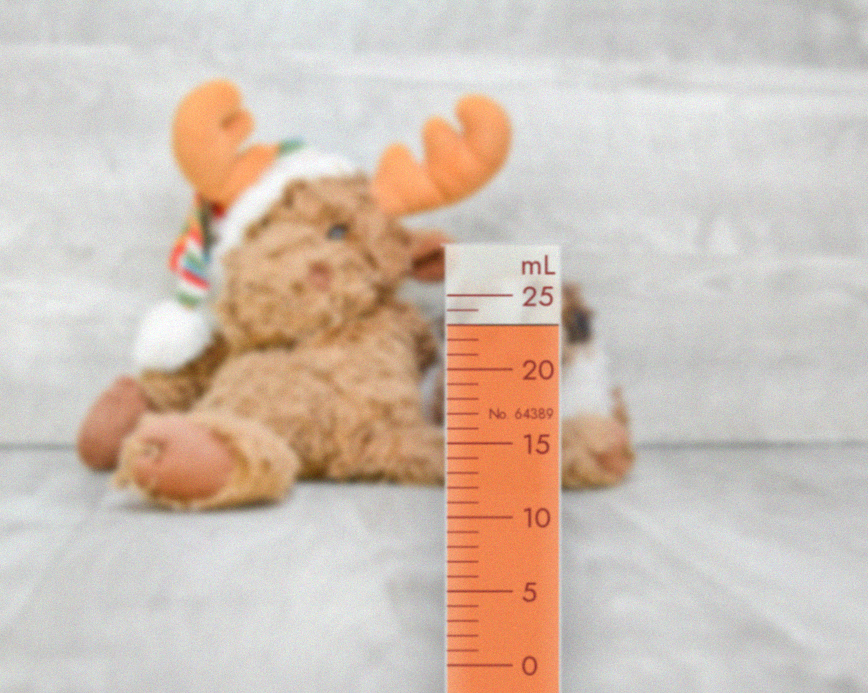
23 mL
